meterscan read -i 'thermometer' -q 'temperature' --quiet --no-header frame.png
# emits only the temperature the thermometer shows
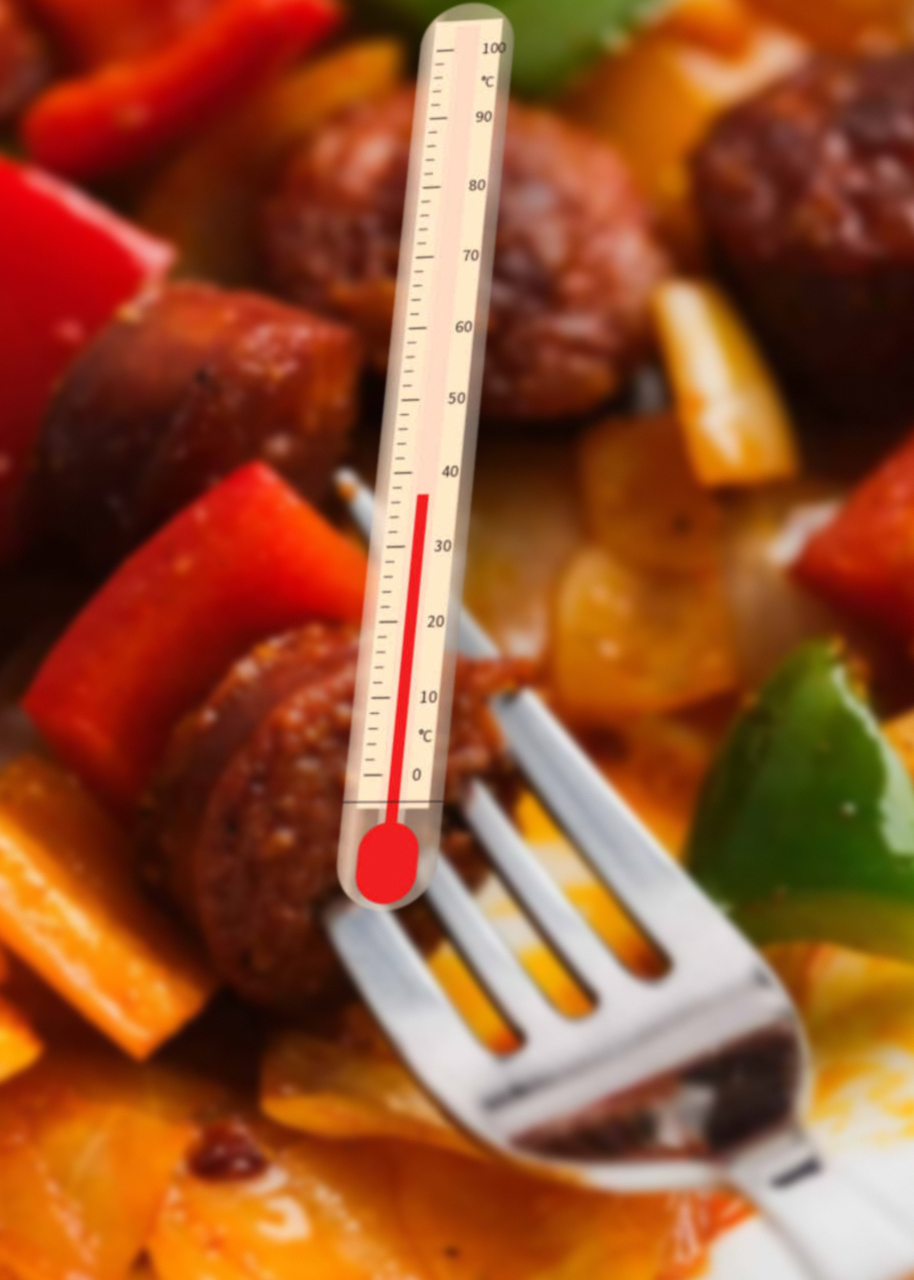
37 °C
